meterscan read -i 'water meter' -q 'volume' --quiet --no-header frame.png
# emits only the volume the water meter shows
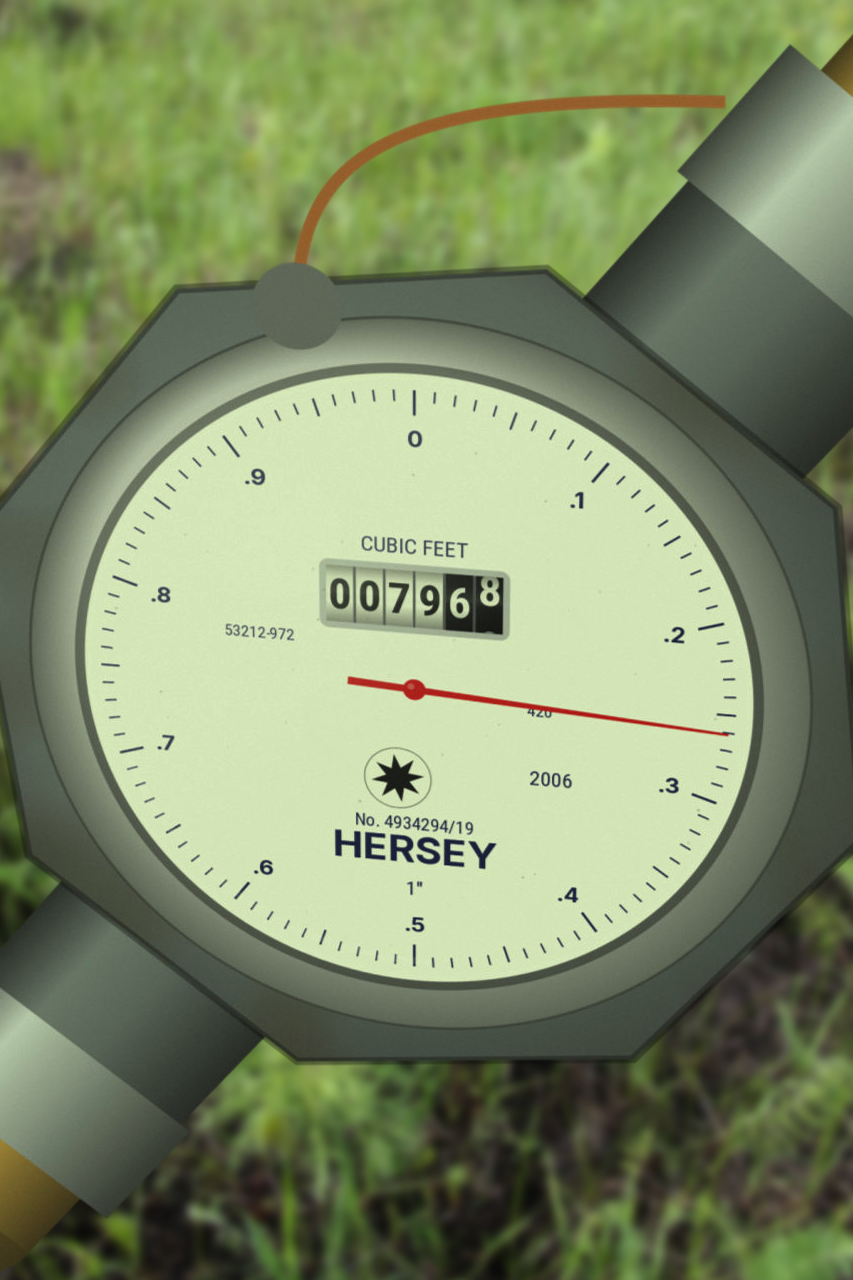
7968.26 ft³
